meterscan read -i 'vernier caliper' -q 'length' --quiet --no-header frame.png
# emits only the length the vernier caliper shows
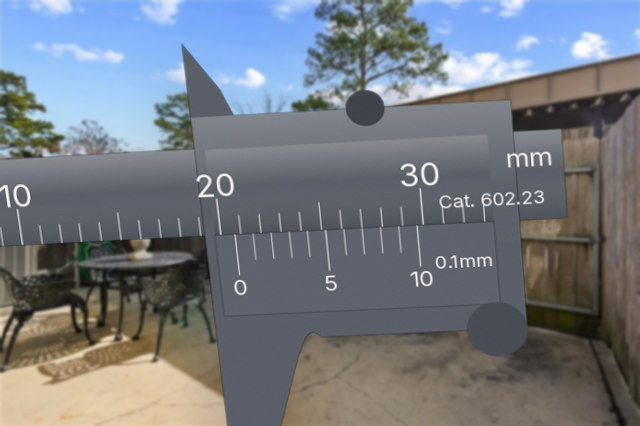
20.7 mm
